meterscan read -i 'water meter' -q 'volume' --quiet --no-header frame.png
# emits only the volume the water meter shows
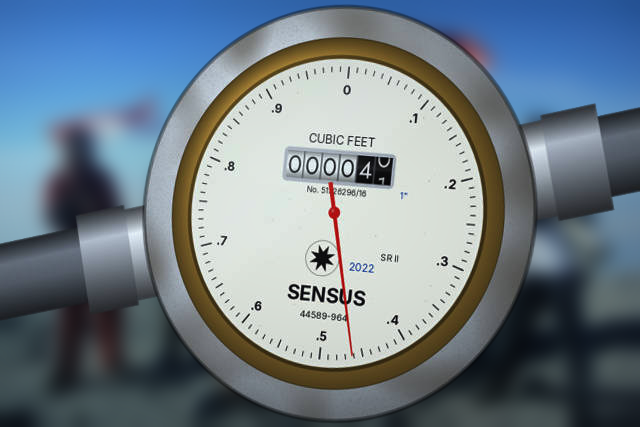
40.46 ft³
